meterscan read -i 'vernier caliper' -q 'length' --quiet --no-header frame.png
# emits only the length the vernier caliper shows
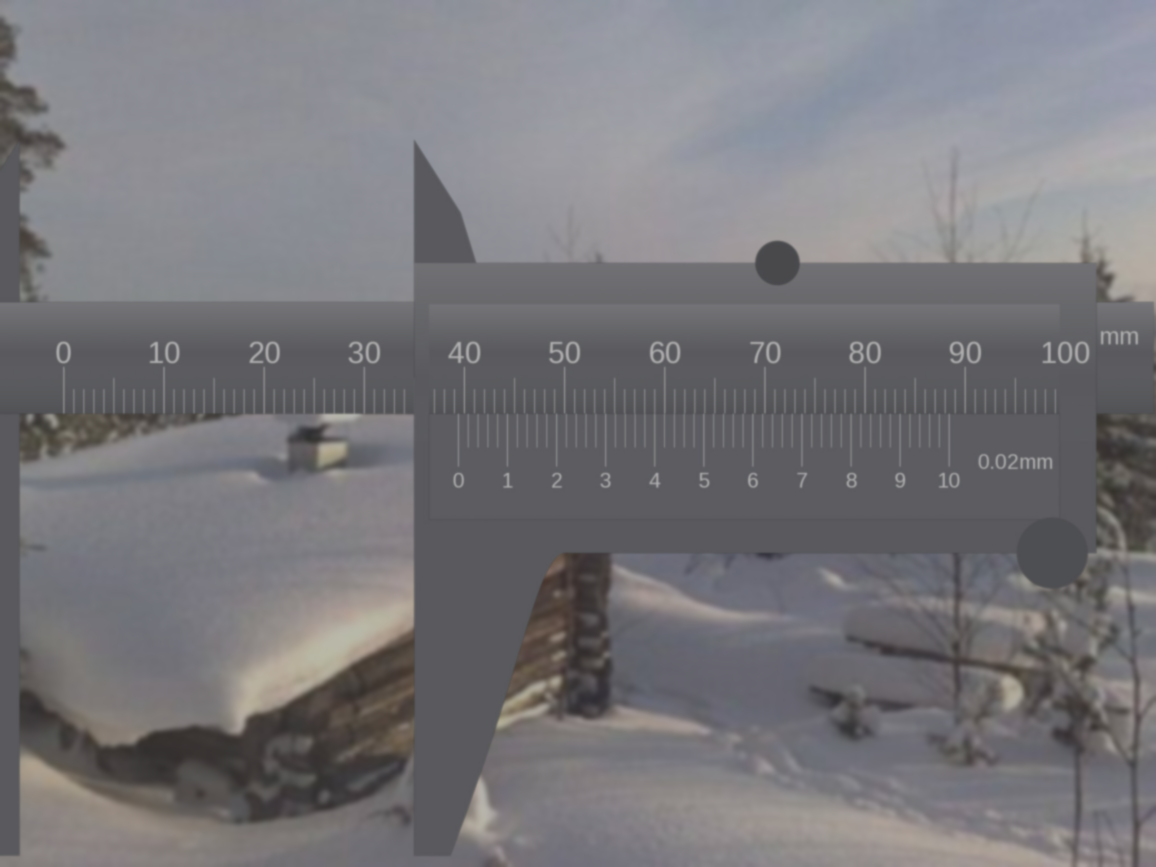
39.4 mm
